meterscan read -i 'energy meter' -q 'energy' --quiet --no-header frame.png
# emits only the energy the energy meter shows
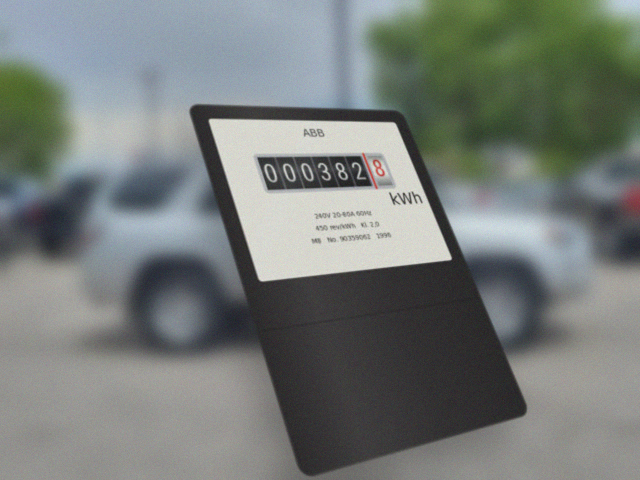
382.8 kWh
